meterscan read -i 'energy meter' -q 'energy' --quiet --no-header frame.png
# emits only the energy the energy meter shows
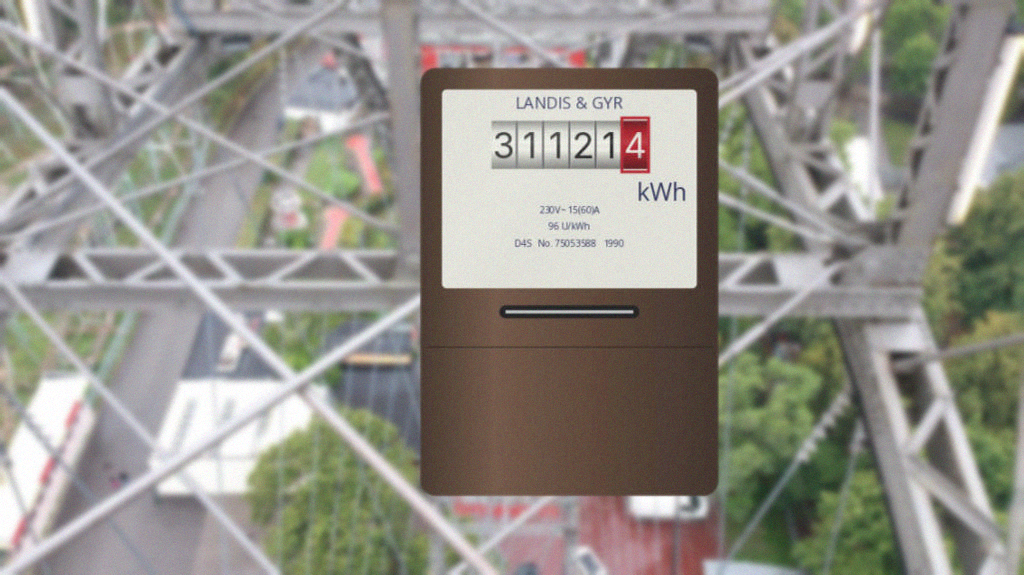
31121.4 kWh
